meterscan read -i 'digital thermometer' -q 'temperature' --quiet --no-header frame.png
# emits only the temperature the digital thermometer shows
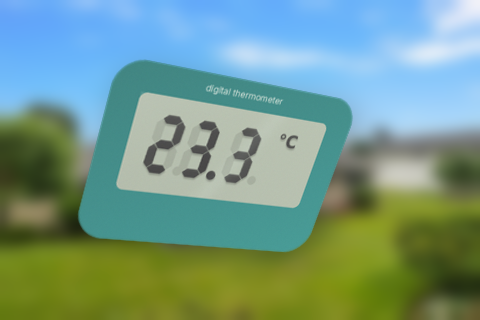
23.3 °C
